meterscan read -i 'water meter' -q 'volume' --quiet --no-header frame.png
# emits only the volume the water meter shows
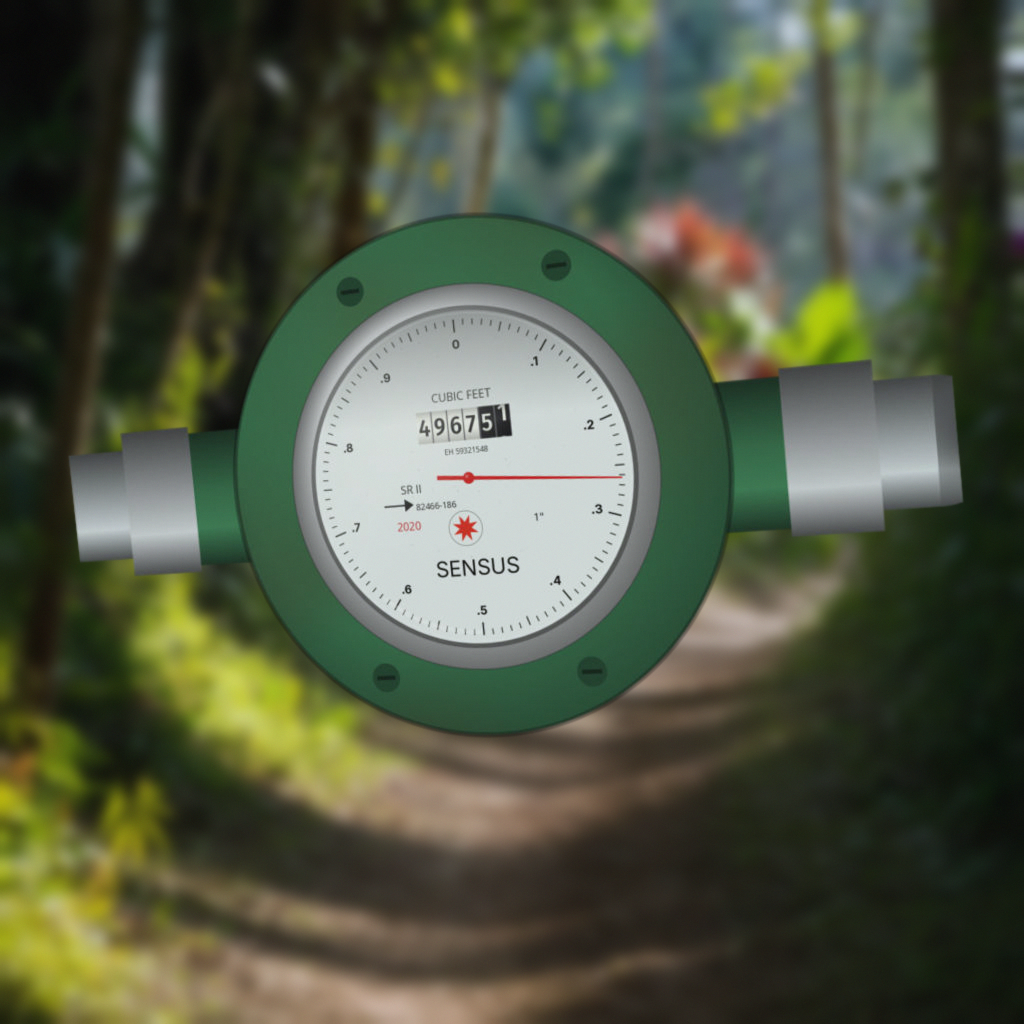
496751.26 ft³
